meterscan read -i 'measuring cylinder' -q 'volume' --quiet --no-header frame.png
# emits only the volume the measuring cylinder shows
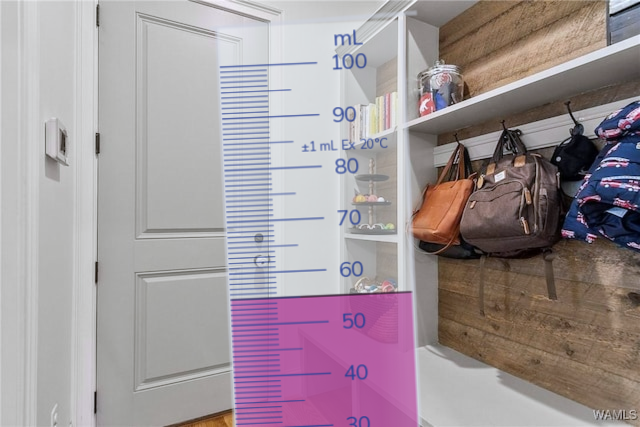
55 mL
